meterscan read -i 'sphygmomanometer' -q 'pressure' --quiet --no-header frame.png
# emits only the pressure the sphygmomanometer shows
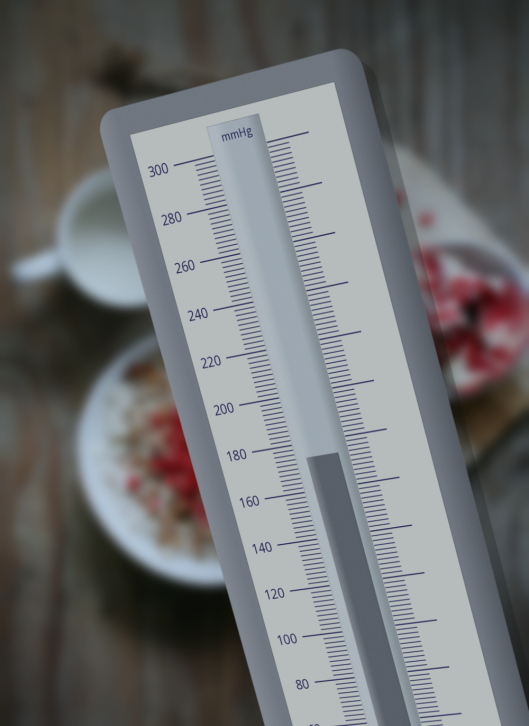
174 mmHg
